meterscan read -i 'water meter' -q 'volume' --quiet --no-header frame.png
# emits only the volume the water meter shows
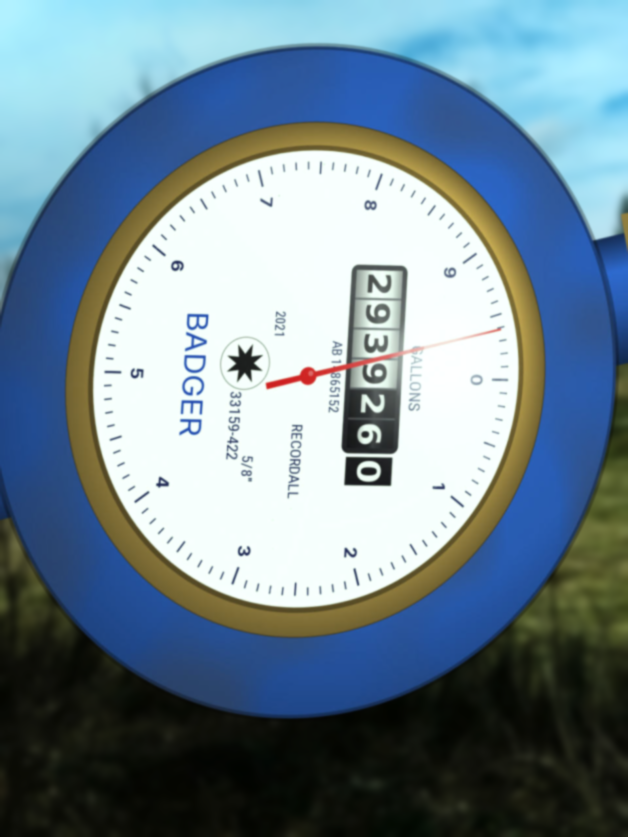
2939259.6 gal
